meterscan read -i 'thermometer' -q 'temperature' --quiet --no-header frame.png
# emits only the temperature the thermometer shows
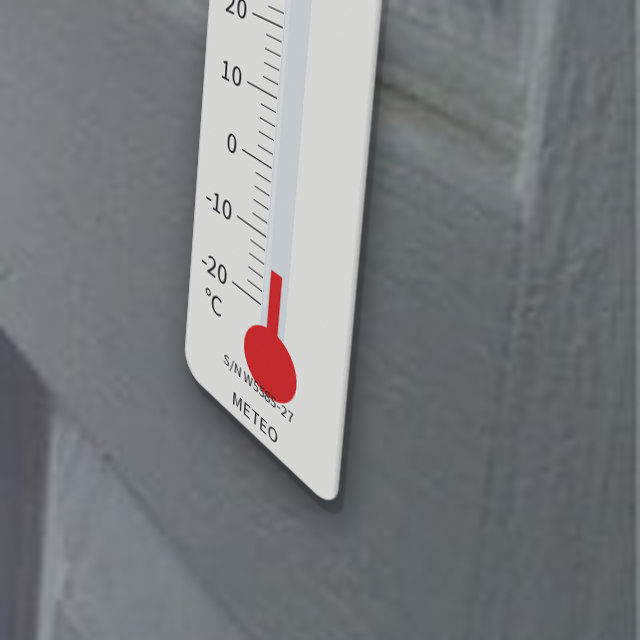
-14 °C
